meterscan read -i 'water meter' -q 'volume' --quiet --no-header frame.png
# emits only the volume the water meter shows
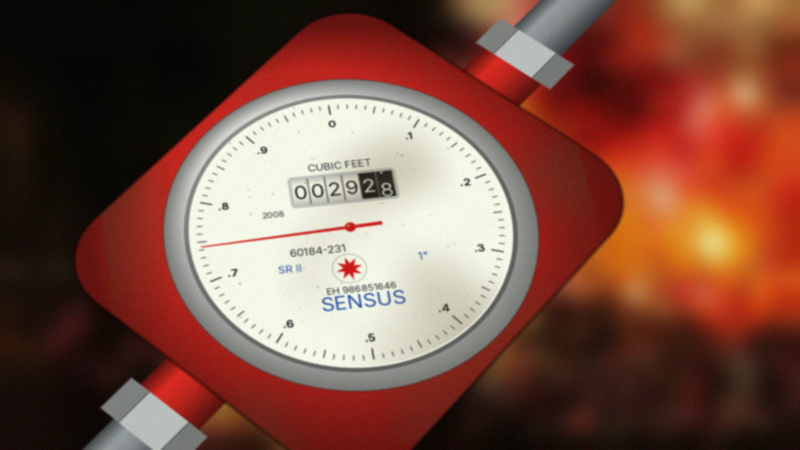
2927.74 ft³
